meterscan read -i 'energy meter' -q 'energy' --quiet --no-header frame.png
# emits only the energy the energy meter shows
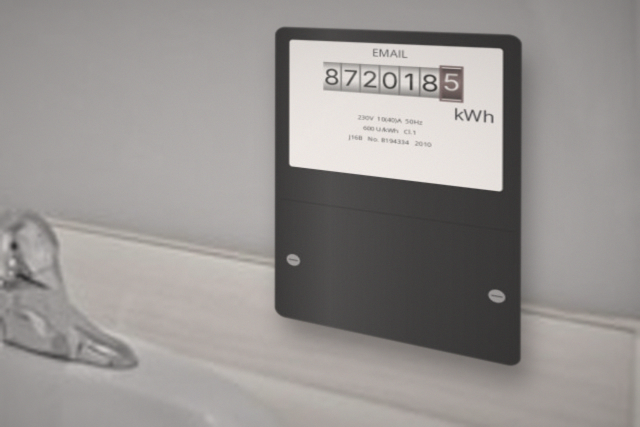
872018.5 kWh
